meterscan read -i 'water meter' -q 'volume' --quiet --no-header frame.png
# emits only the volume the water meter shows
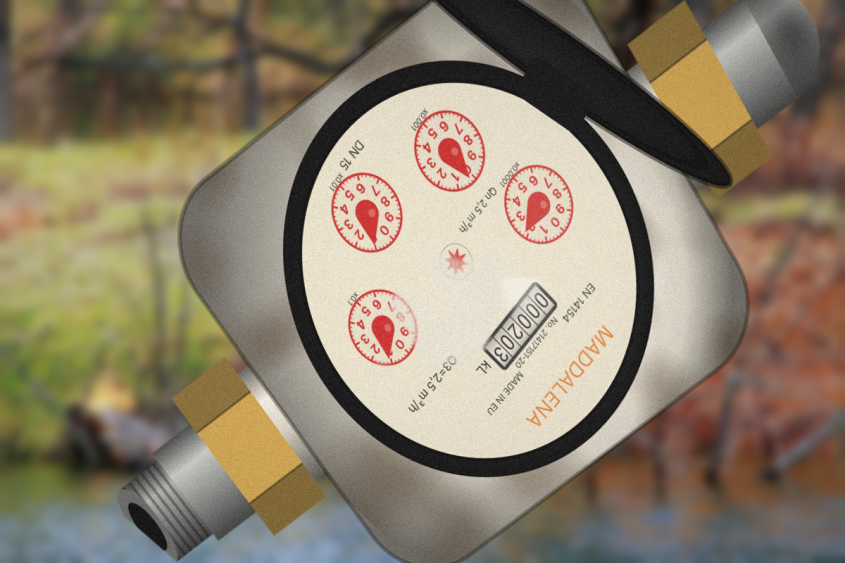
203.1102 kL
